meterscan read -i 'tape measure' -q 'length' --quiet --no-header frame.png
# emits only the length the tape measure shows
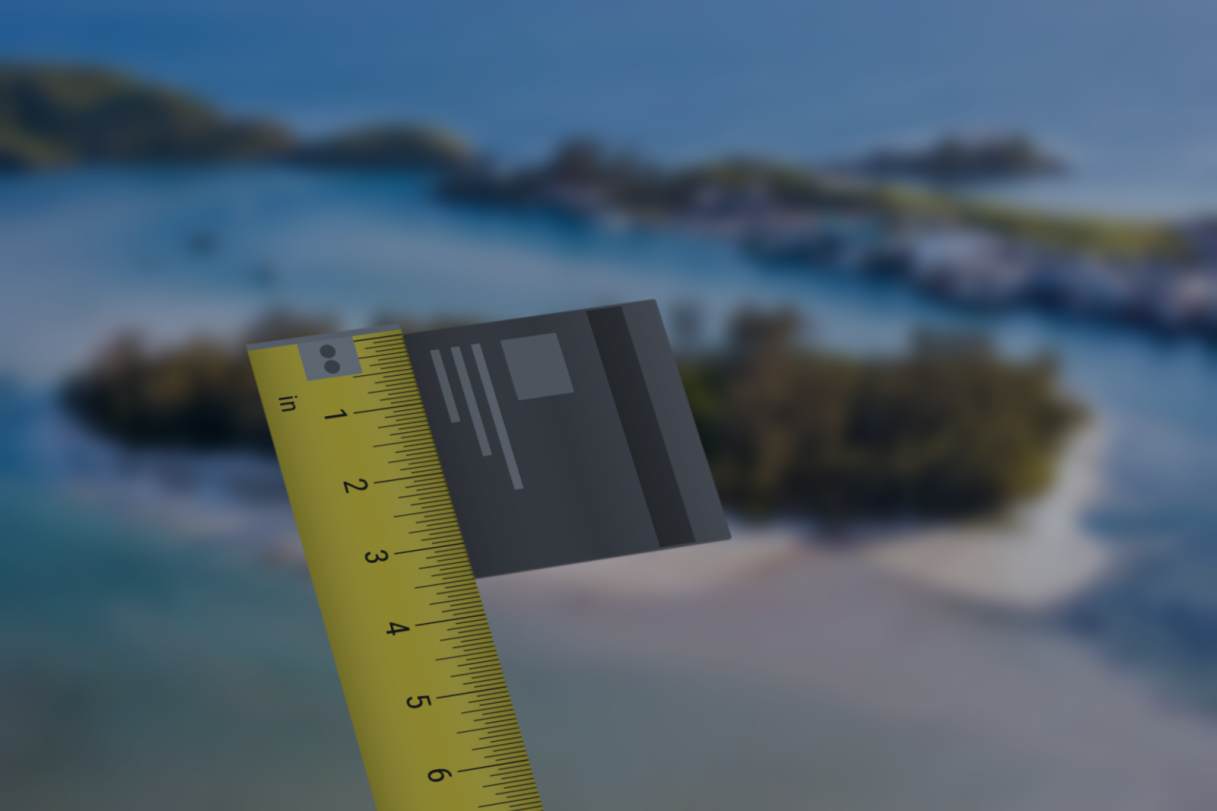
3.5 in
